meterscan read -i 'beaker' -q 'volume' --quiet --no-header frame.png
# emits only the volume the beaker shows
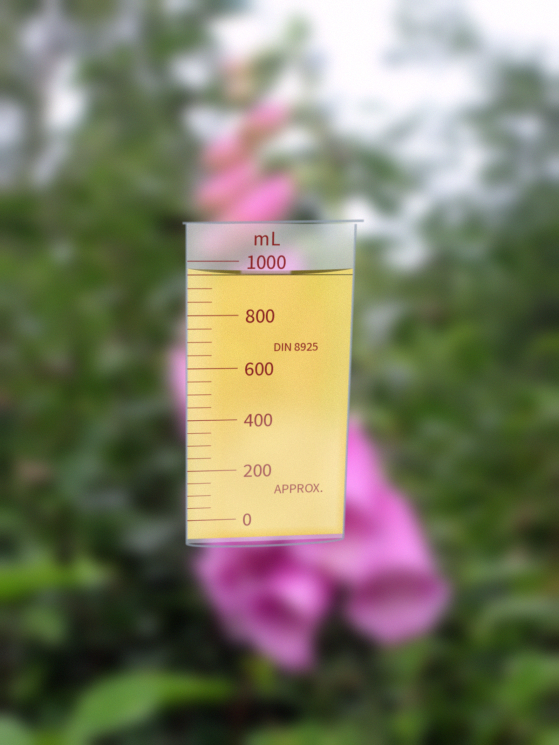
950 mL
